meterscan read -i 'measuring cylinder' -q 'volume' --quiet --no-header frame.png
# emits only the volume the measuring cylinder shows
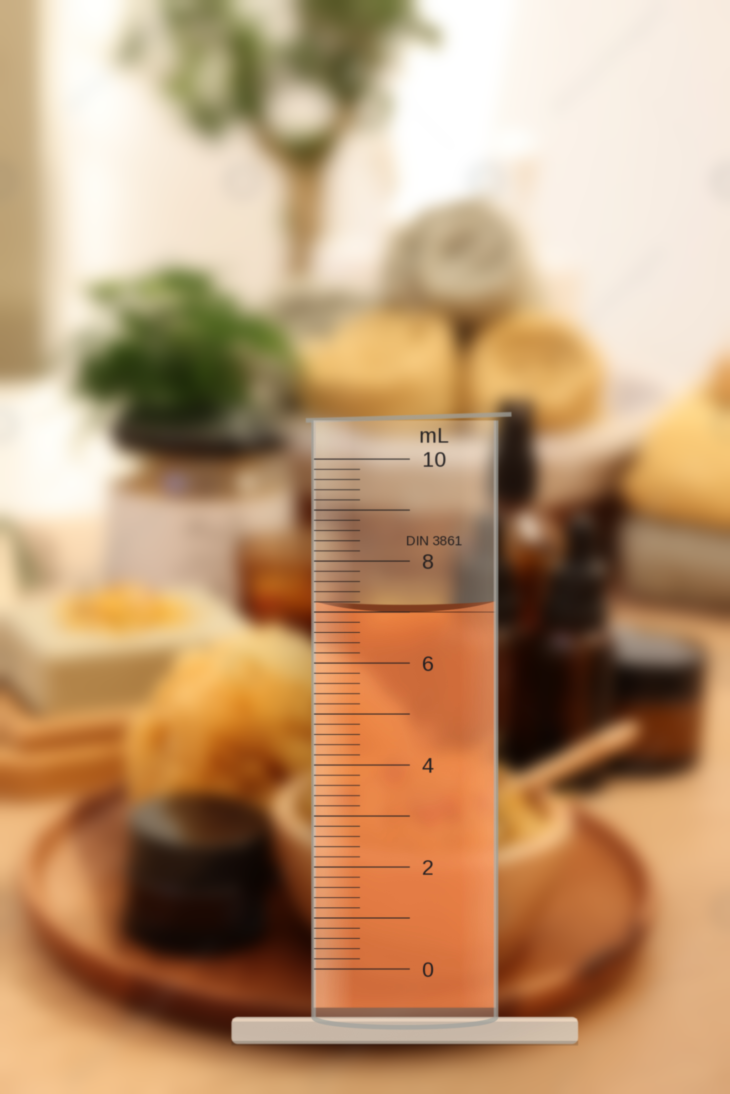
7 mL
